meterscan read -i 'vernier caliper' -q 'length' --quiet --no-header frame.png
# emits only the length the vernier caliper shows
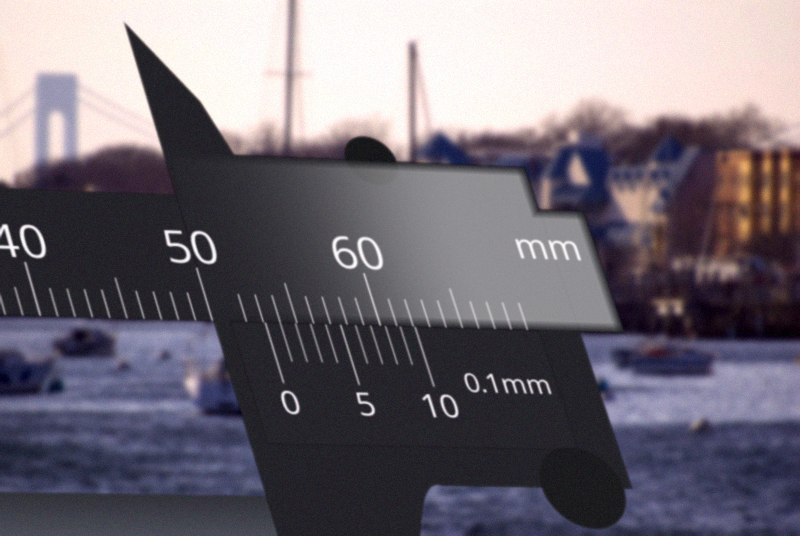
53.1 mm
